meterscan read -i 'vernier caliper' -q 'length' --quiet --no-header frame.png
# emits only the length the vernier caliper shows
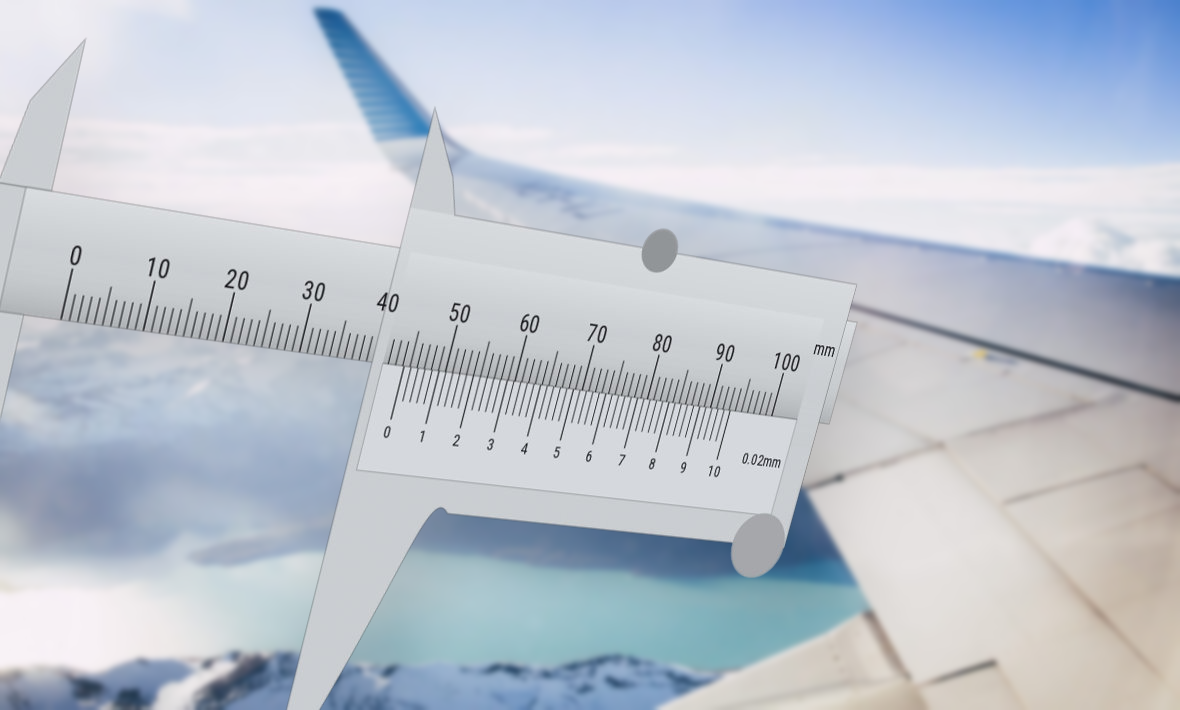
44.2 mm
